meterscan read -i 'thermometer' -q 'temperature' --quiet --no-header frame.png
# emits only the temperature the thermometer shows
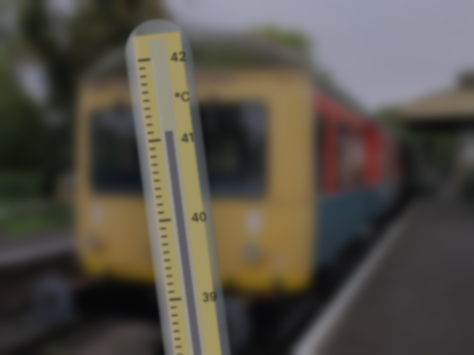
41.1 °C
